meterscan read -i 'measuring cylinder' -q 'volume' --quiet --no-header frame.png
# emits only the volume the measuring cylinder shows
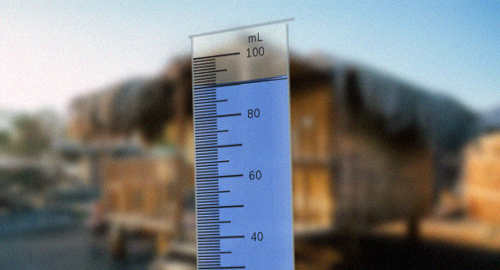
90 mL
